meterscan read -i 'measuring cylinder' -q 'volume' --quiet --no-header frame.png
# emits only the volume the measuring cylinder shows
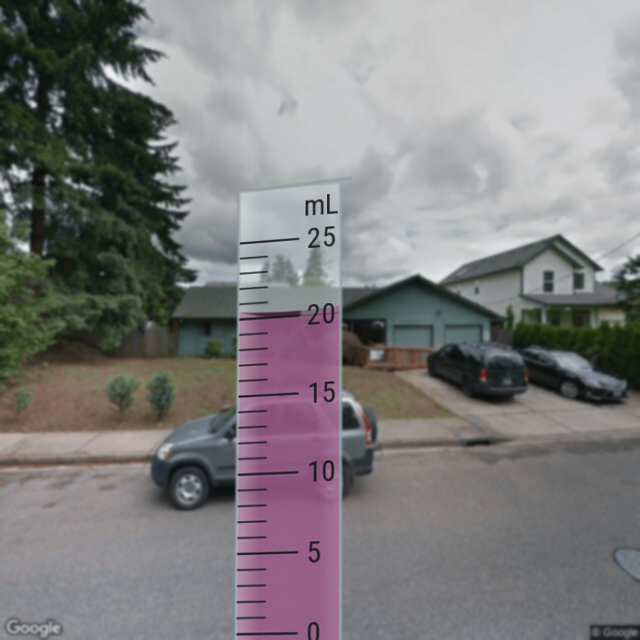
20 mL
